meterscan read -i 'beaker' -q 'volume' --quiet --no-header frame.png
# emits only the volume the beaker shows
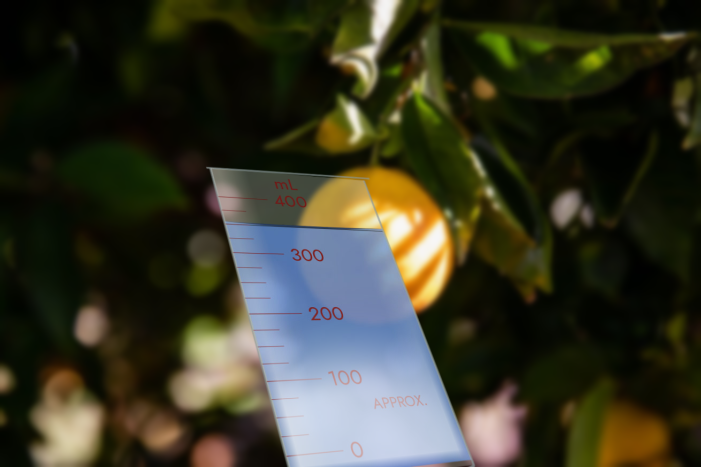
350 mL
